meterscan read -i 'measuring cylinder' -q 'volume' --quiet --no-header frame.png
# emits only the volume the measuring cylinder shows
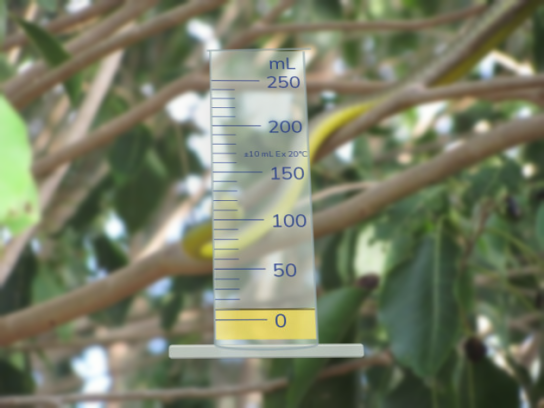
10 mL
